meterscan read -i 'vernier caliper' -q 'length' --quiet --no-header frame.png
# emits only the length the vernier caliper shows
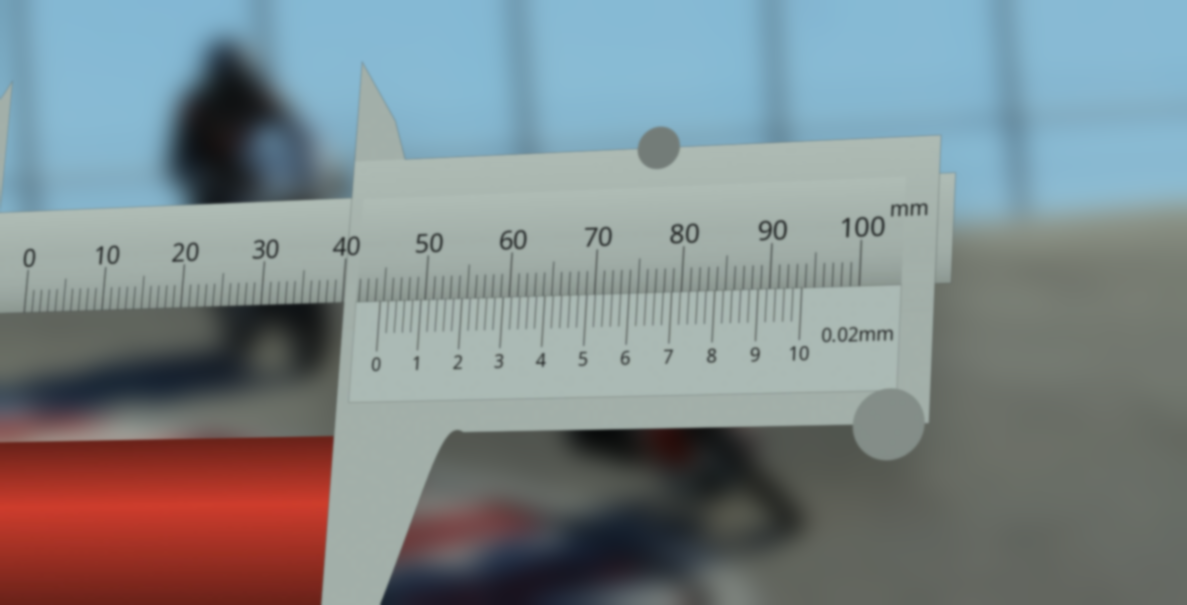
44.6 mm
